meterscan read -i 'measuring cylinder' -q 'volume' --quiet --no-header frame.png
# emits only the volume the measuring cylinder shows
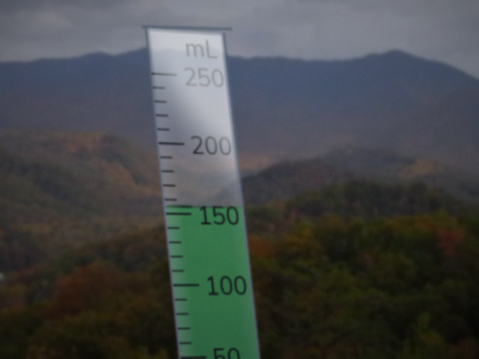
155 mL
